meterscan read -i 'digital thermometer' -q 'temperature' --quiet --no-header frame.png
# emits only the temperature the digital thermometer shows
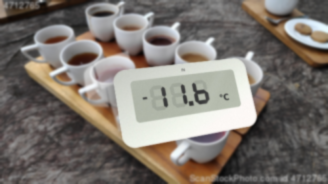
-11.6 °C
